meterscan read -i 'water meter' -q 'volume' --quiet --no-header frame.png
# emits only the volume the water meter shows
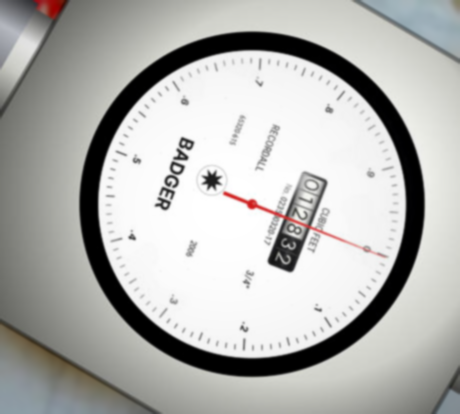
12832.00 ft³
